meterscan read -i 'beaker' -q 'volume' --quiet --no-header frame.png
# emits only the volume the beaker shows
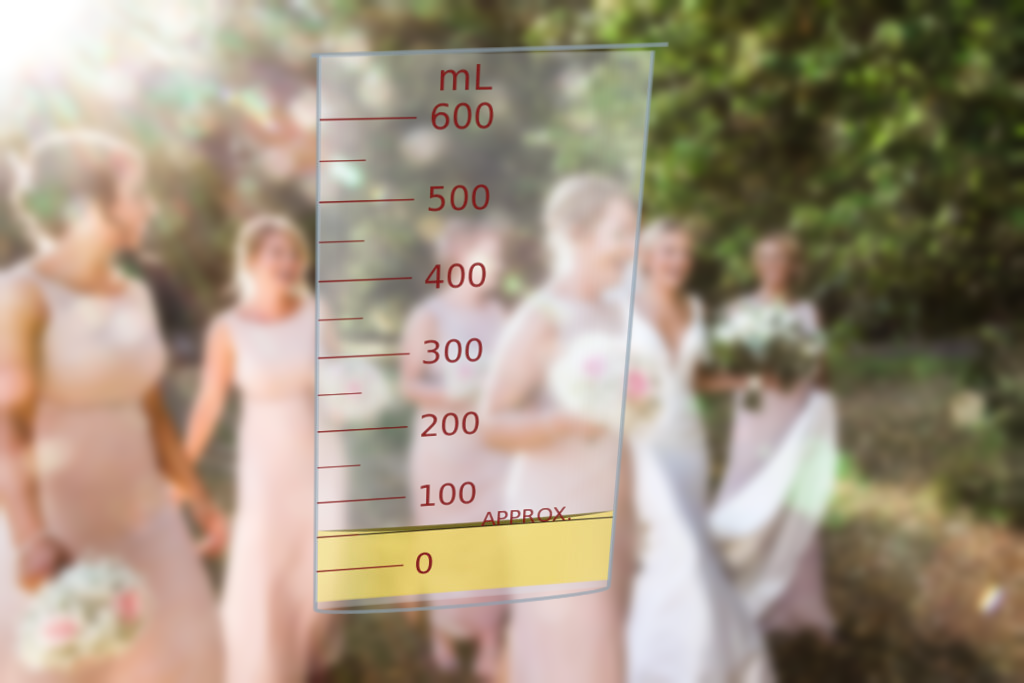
50 mL
